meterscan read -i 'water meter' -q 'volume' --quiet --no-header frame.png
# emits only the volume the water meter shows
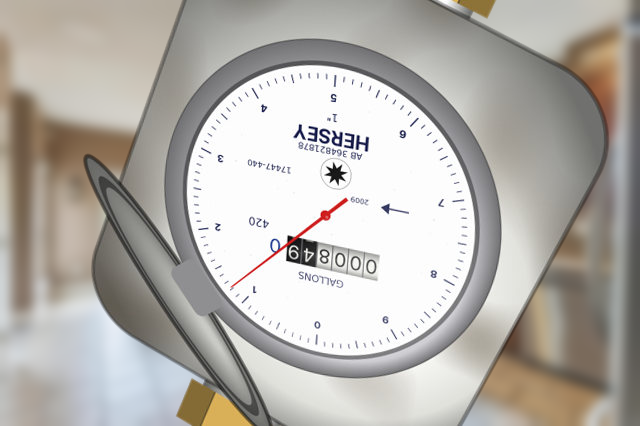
8491.2 gal
